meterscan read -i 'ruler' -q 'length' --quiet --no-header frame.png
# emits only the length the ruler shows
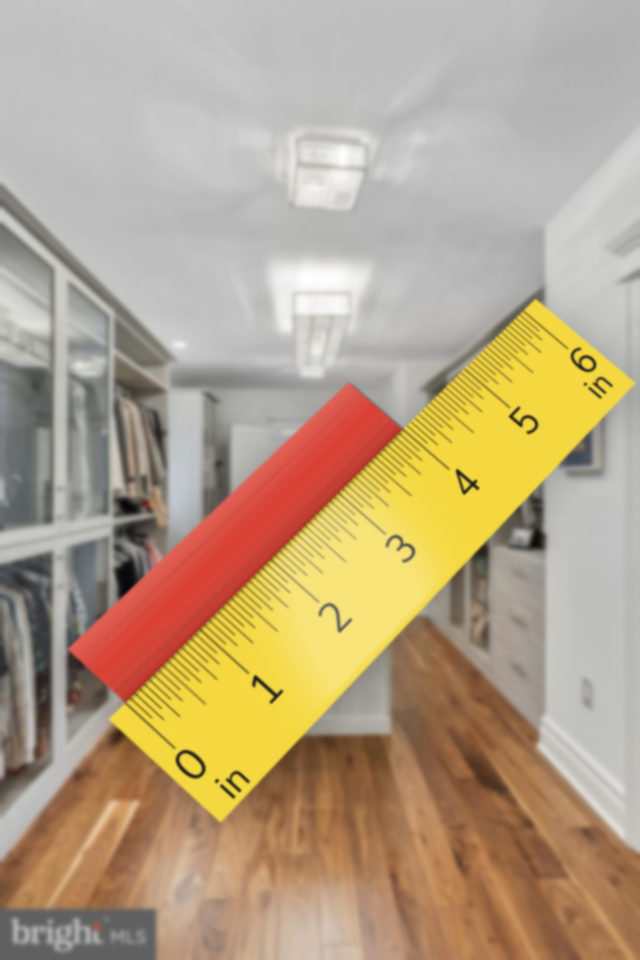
4 in
